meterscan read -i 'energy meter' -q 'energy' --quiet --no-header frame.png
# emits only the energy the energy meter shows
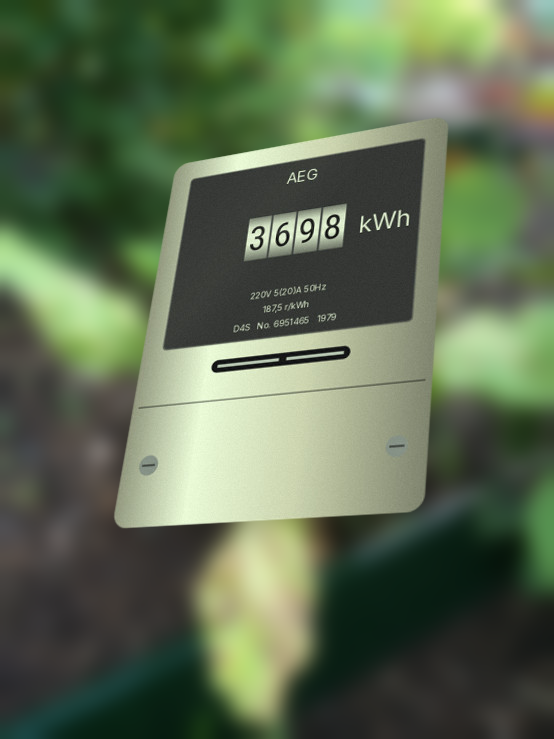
3698 kWh
